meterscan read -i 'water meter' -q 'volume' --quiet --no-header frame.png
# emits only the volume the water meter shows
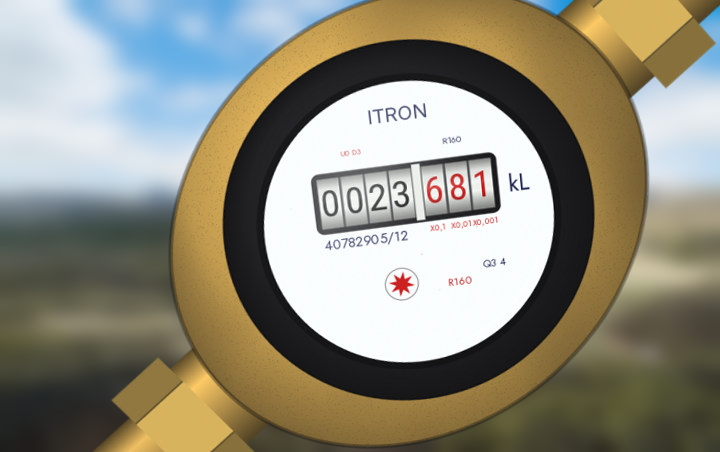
23.681 kL
